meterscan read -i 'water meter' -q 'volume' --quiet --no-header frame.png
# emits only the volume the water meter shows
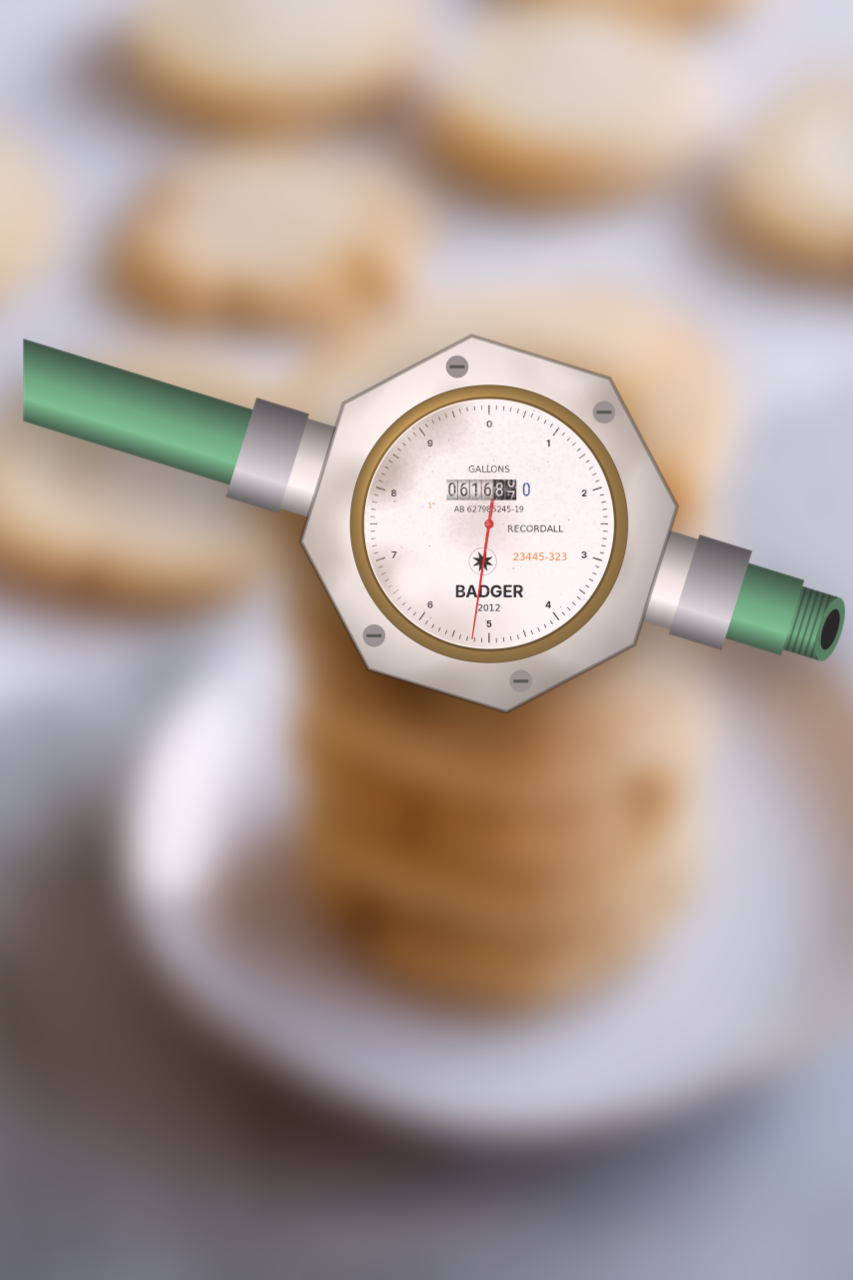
616865.2 gal
